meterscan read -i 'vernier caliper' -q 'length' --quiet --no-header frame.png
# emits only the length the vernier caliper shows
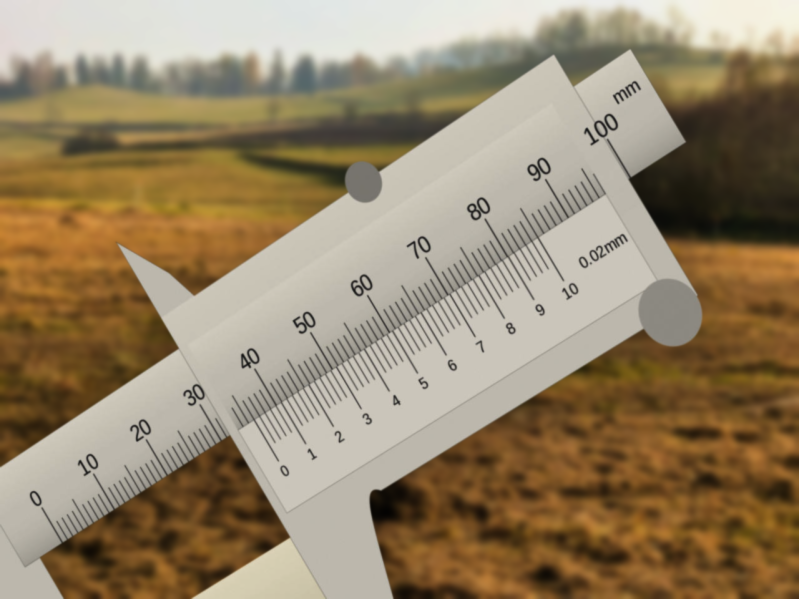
36.0 mm
